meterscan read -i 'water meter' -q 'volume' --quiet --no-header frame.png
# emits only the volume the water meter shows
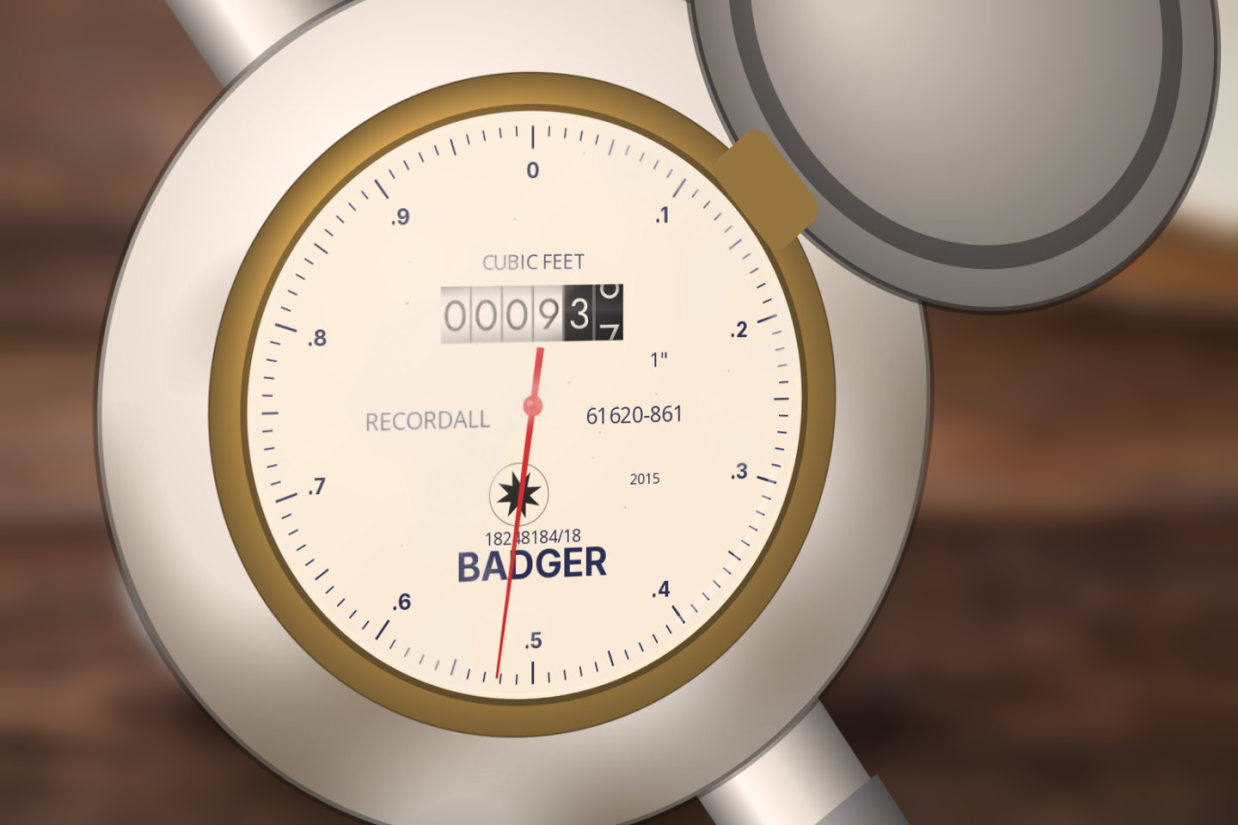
936.52 ft³
